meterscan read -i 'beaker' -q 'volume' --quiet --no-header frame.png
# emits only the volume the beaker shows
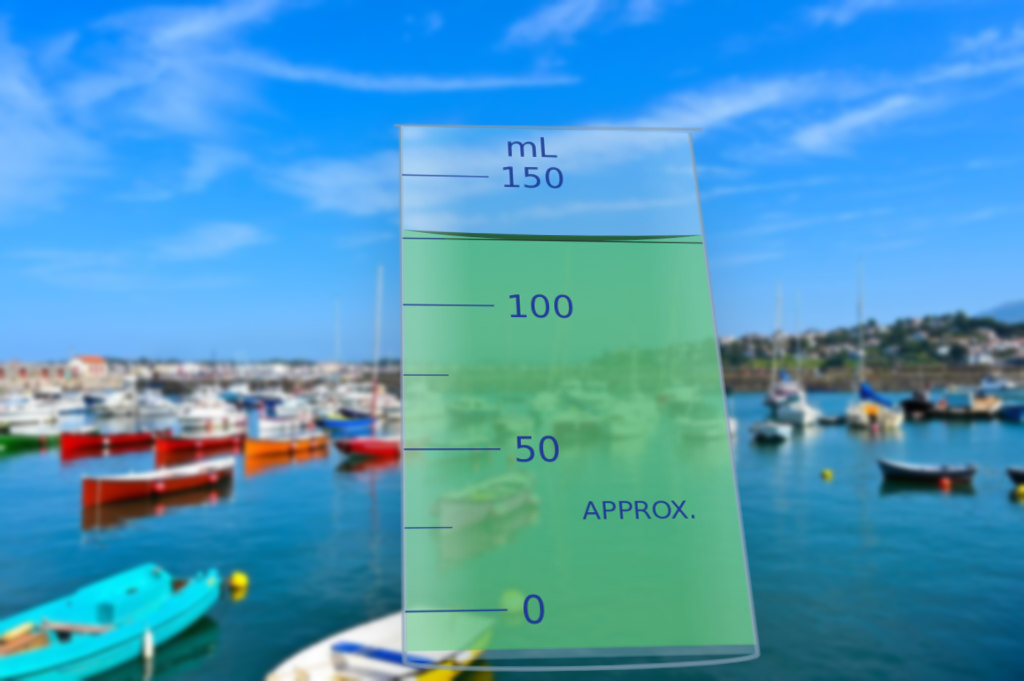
125 mL
